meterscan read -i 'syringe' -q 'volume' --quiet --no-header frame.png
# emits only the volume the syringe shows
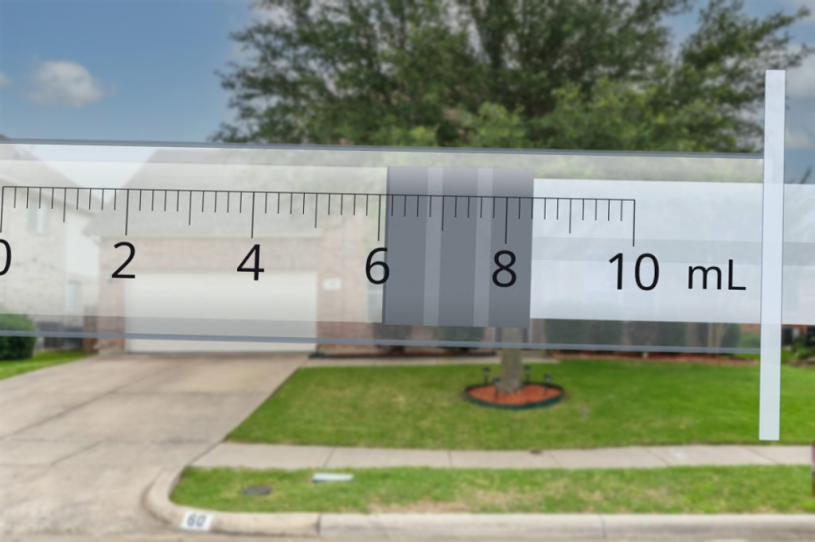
6.1 mL
